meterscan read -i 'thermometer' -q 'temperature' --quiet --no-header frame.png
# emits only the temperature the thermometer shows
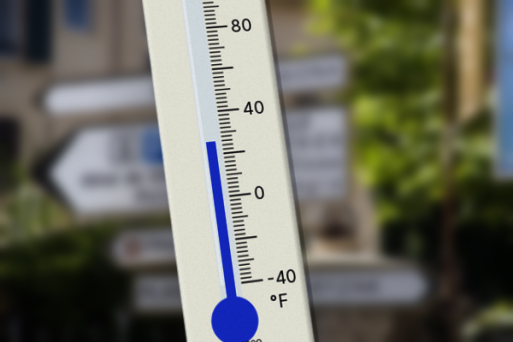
26 °F
